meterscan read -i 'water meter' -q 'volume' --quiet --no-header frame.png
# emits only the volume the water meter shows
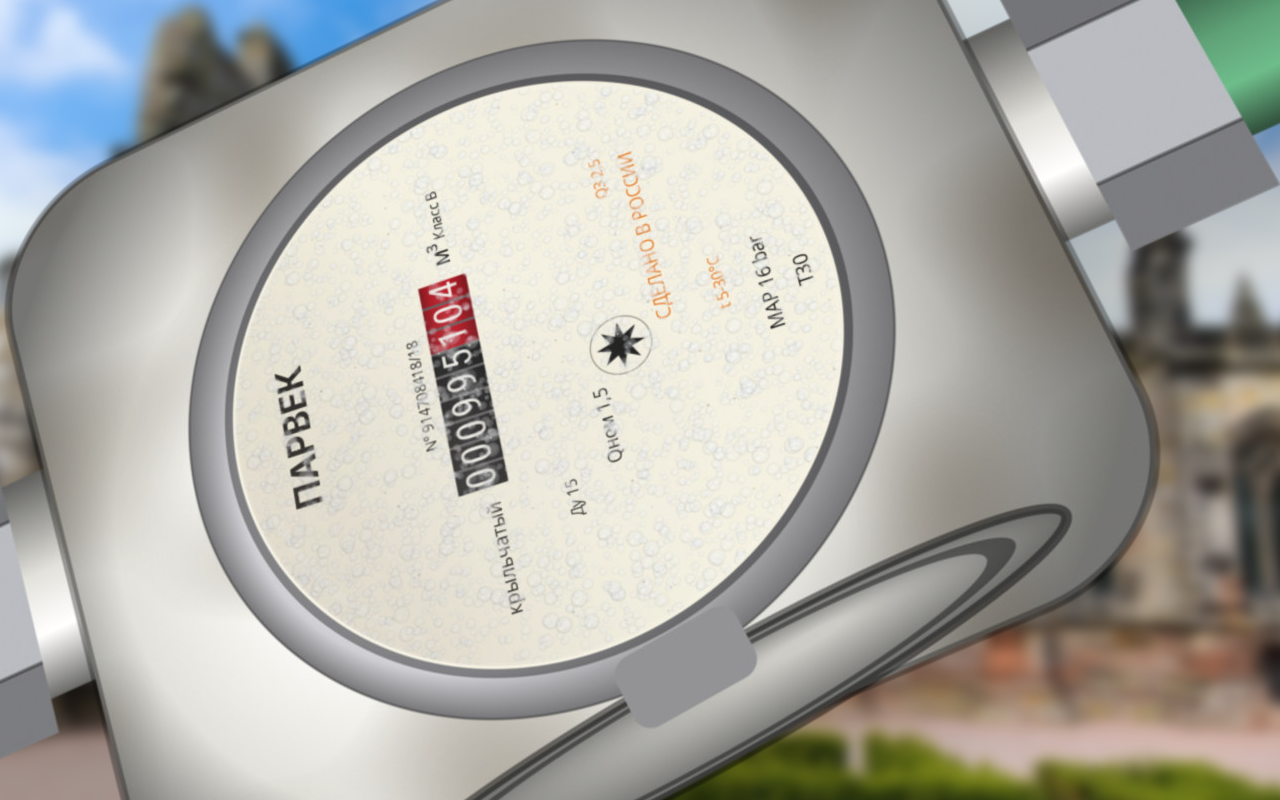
995.104 m³
